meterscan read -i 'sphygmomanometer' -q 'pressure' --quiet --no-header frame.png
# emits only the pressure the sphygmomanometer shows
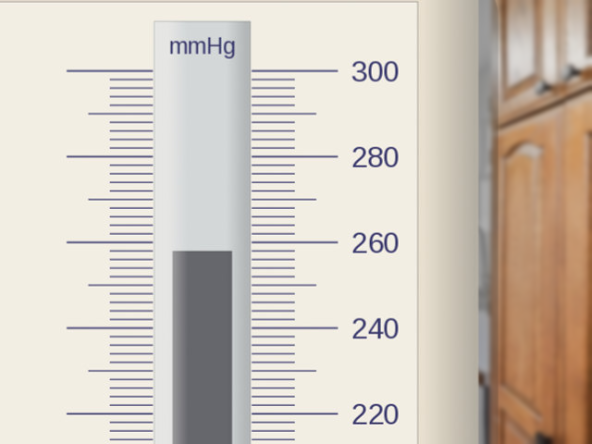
258 mmHg
